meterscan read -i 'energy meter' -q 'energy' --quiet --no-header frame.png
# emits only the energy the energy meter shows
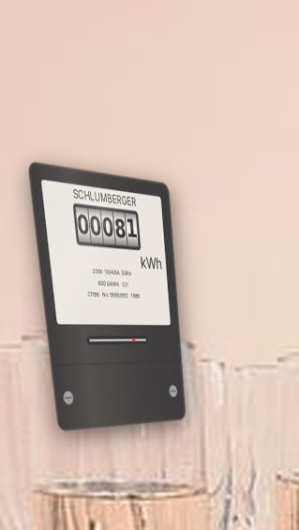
81 kWh
